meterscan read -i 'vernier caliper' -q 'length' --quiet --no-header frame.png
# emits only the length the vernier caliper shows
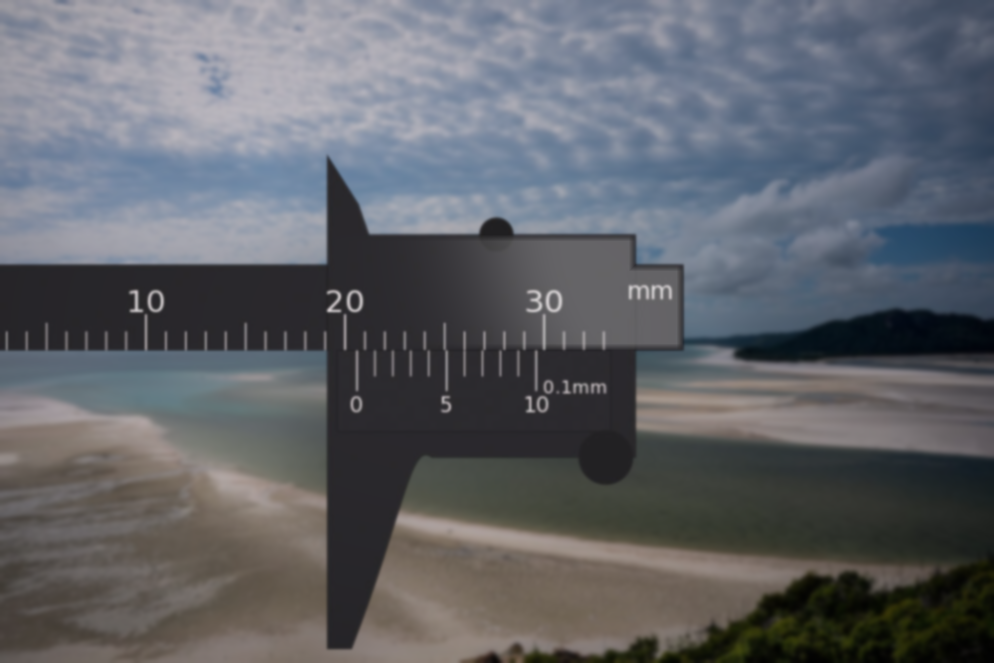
20.6 mm
